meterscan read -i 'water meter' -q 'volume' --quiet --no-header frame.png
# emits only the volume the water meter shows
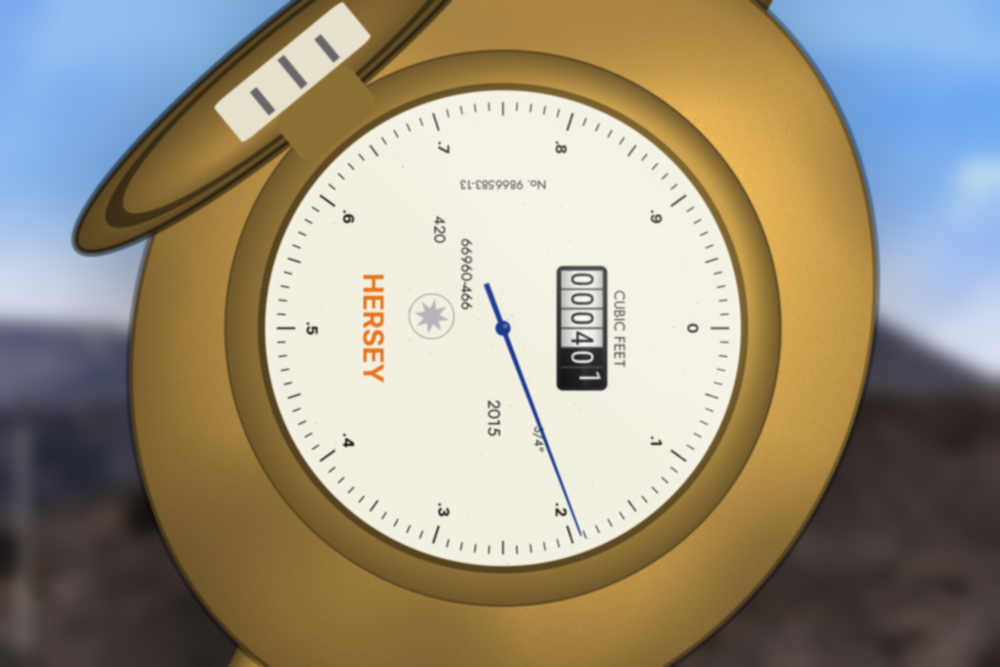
401.19 ft³
